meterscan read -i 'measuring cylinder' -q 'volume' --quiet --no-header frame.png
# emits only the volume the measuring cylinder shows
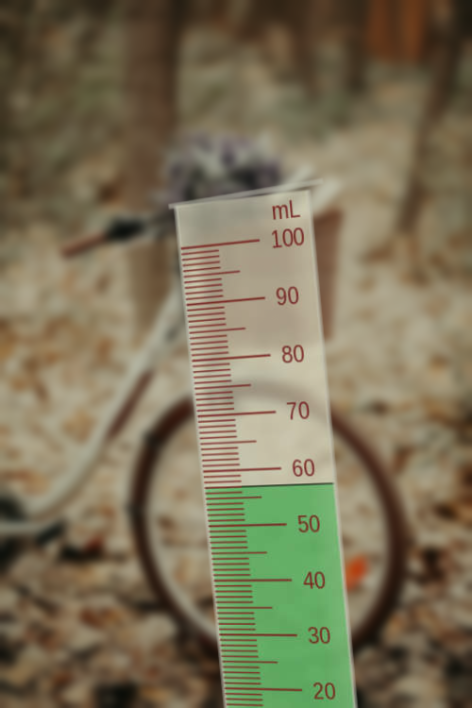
57 mL
